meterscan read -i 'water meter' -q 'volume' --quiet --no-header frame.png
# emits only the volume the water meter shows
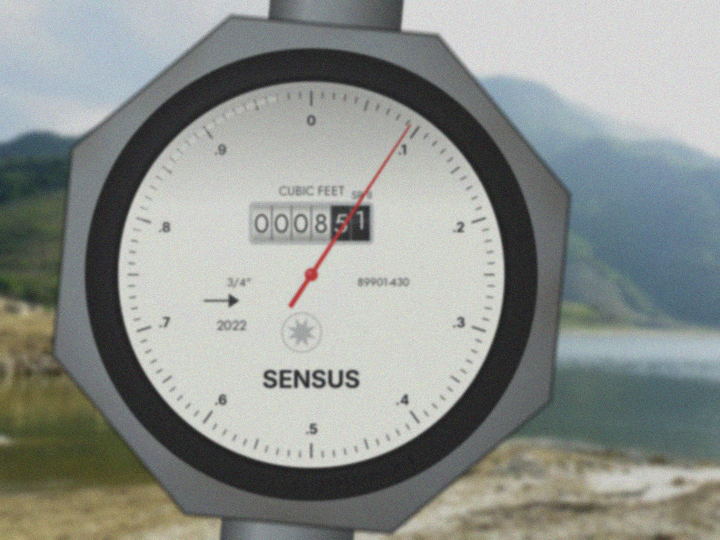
851.09 ft³
